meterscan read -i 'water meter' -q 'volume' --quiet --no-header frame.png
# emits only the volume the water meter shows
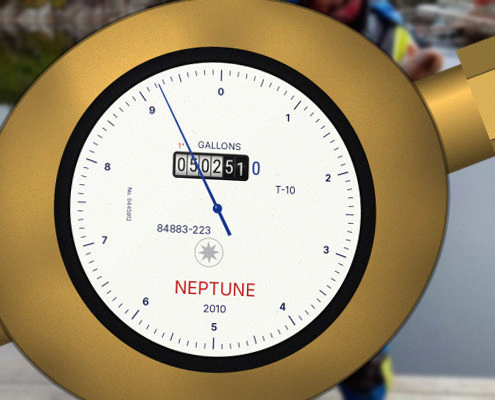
502509.2 gal
